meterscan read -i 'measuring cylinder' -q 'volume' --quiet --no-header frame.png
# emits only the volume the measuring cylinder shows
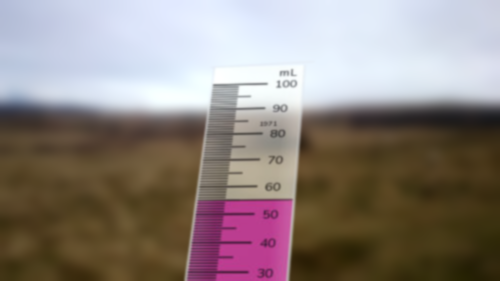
55 mL
